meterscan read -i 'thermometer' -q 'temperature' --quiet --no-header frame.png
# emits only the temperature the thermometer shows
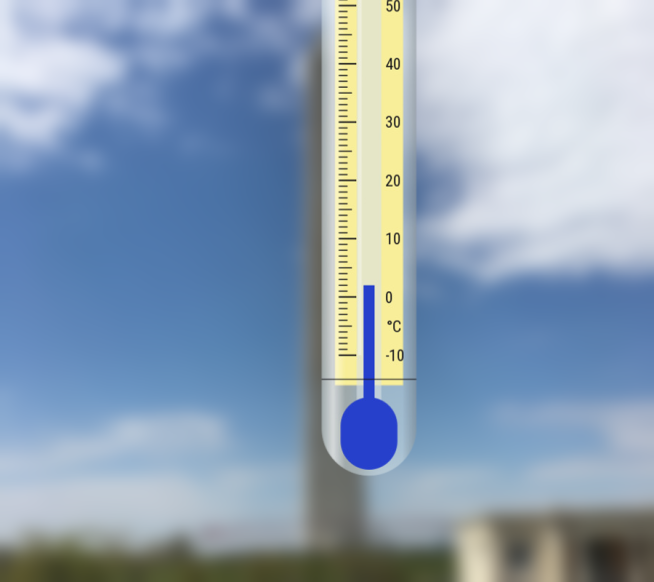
2 °C
